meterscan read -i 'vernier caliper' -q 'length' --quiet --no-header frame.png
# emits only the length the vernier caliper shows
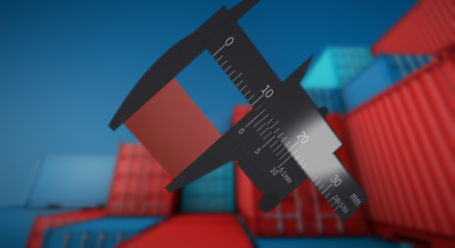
12.0 mm
